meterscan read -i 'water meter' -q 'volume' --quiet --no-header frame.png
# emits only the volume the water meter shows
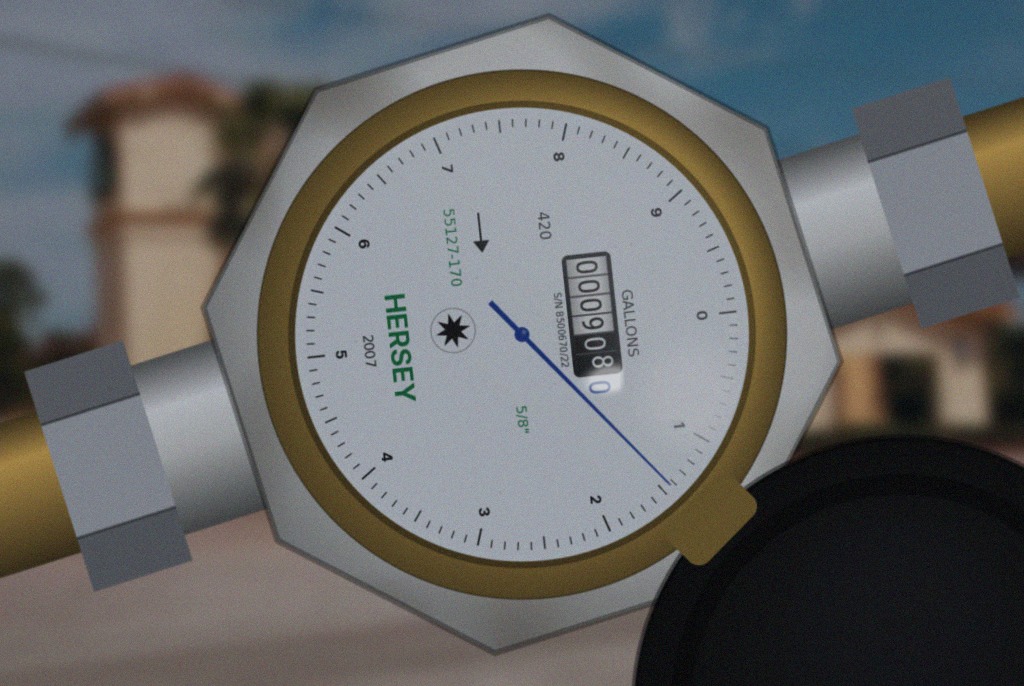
9081.4 gal
